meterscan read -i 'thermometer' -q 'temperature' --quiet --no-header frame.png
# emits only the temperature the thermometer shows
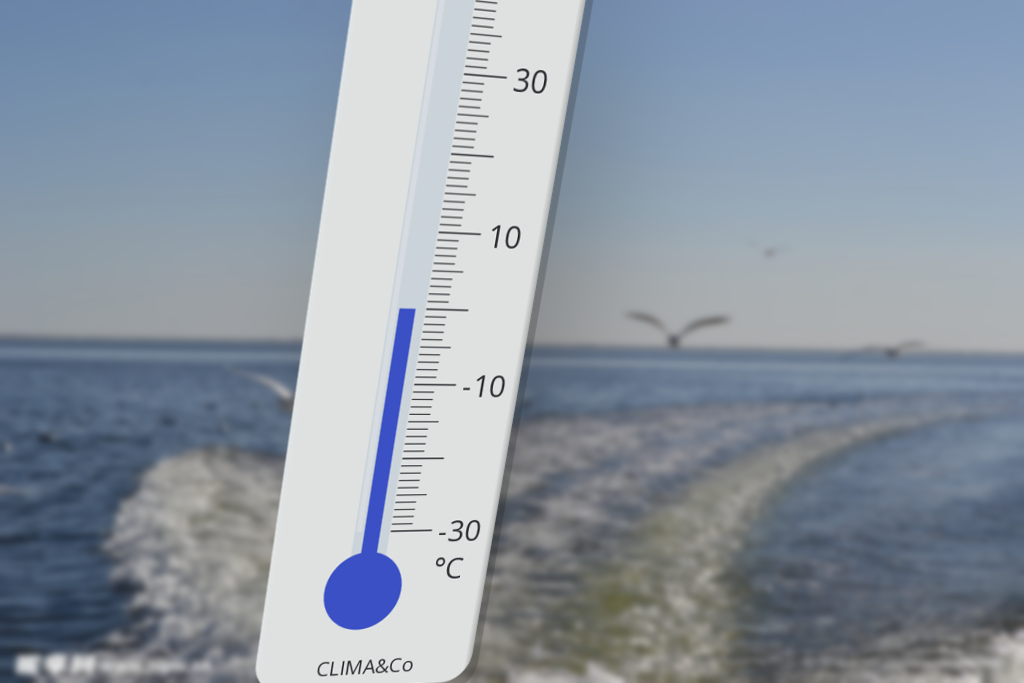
0 °C
